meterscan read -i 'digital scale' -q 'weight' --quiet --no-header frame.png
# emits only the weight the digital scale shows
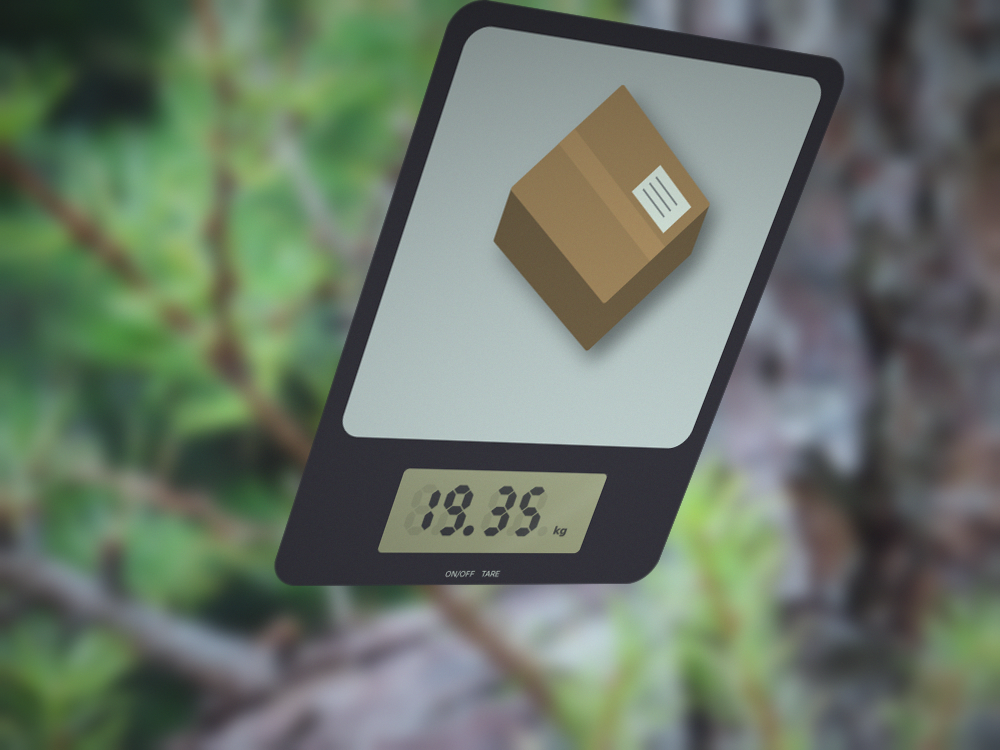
19.35 kg
